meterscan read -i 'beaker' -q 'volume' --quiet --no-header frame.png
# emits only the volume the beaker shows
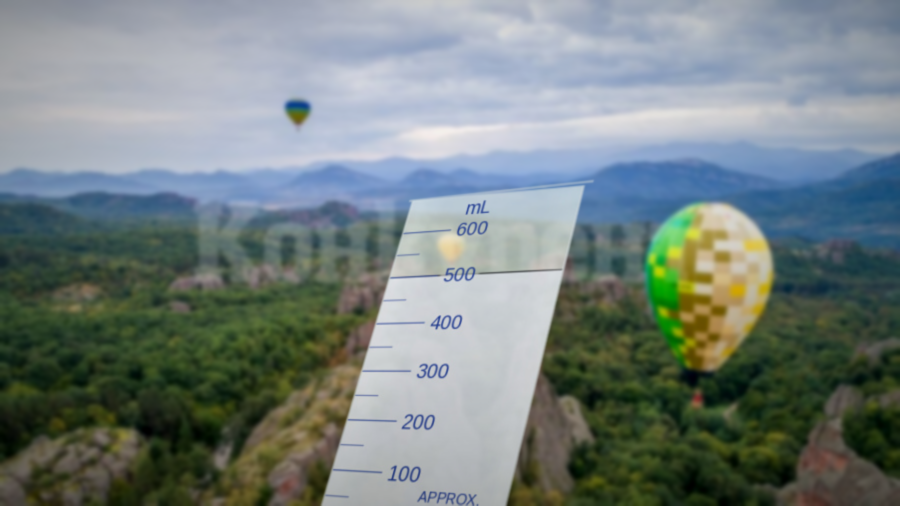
500 mL
